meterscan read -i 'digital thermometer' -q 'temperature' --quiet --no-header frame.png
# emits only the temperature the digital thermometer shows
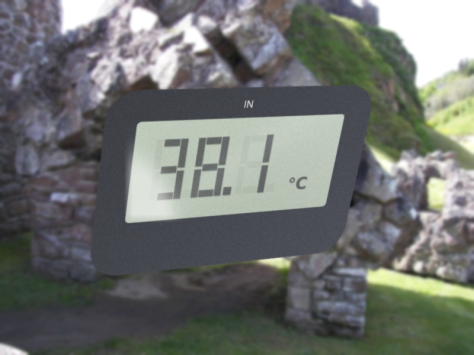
38.1 °C
